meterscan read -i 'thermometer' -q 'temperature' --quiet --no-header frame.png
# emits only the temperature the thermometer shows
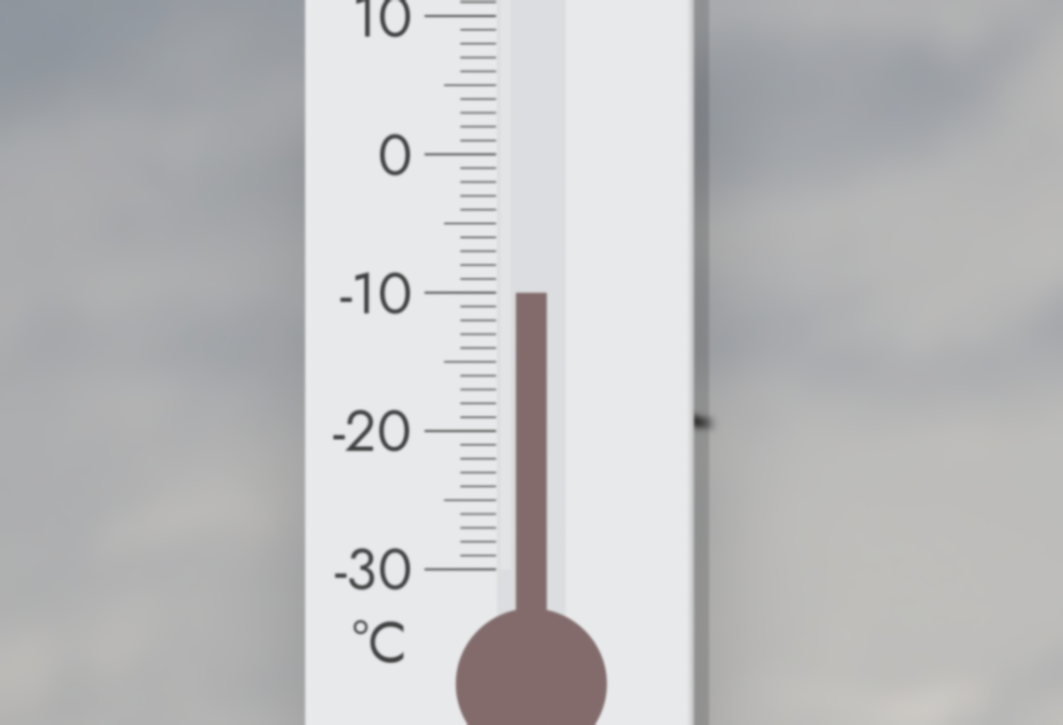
-10 °C
